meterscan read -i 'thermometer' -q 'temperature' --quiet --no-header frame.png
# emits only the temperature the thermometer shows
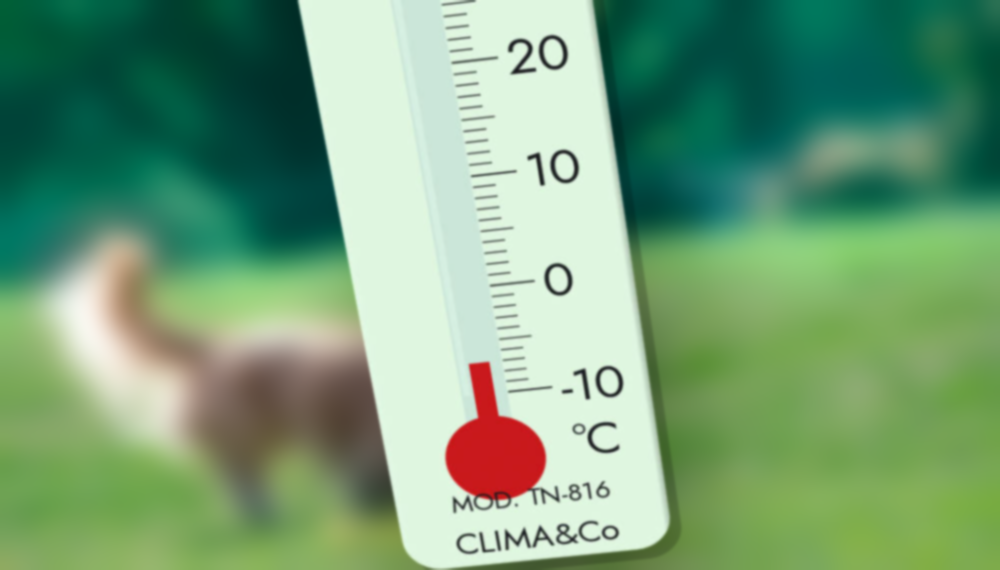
-7 °C
